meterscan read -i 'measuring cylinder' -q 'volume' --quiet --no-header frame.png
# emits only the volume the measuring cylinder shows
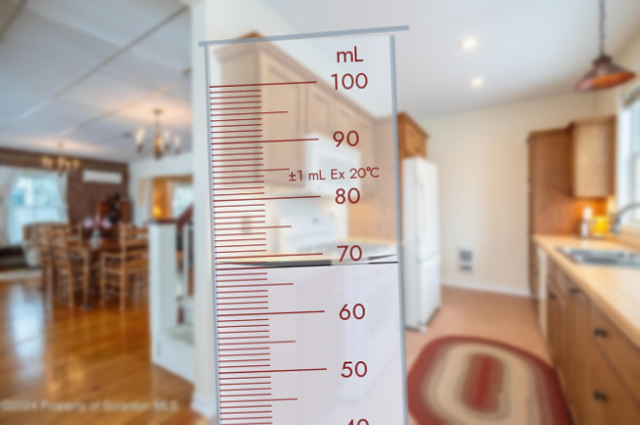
68 mL
